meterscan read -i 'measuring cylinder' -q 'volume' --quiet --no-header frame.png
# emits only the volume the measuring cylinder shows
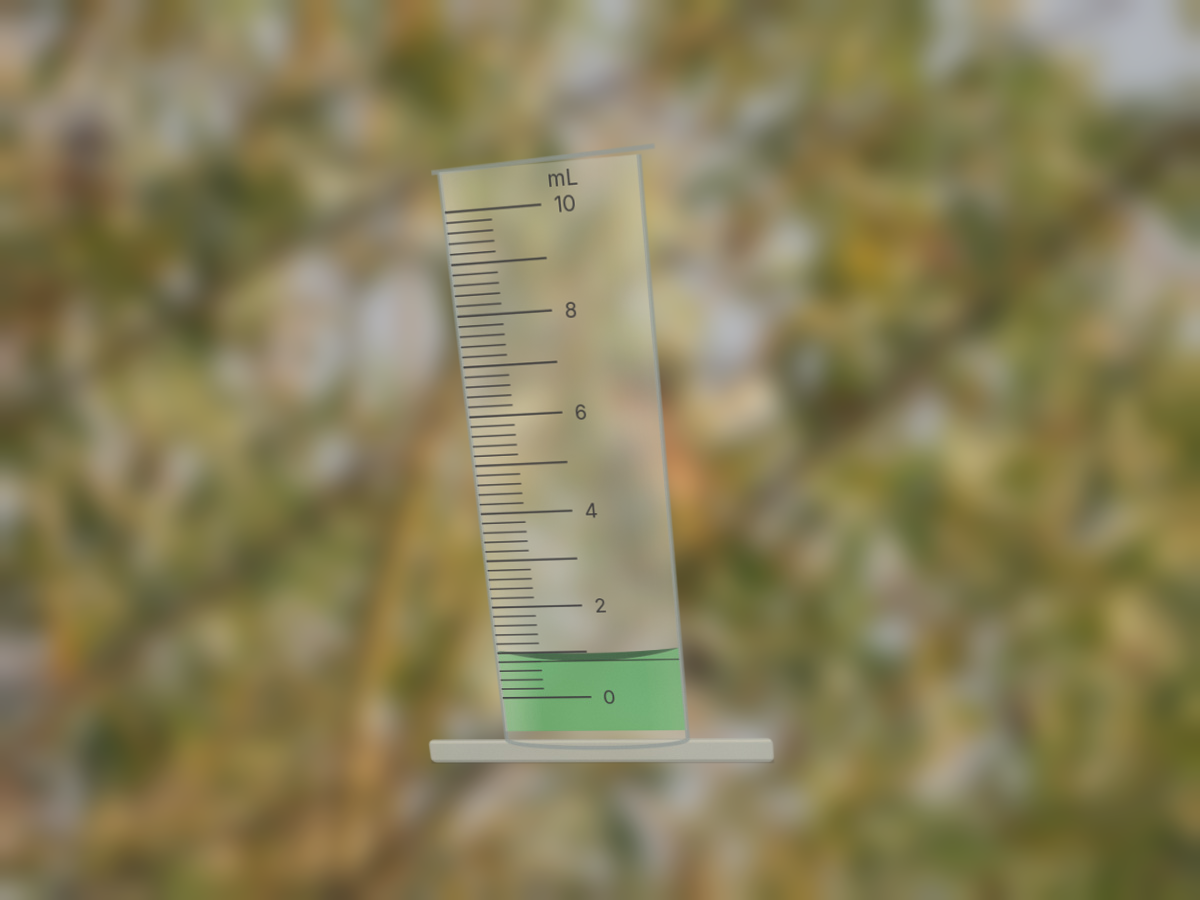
0.8 mL
